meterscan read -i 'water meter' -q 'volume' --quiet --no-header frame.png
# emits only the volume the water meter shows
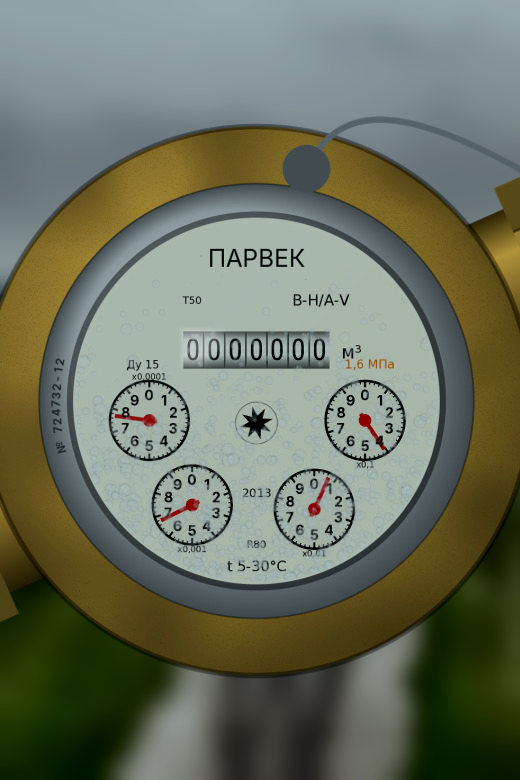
0.4067 m³
